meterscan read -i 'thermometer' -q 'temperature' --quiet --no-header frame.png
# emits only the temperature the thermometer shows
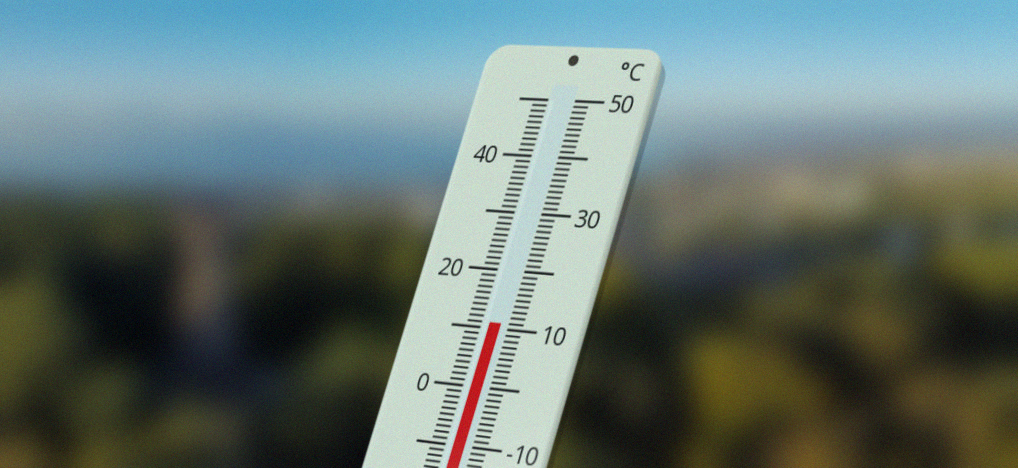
11 °C
